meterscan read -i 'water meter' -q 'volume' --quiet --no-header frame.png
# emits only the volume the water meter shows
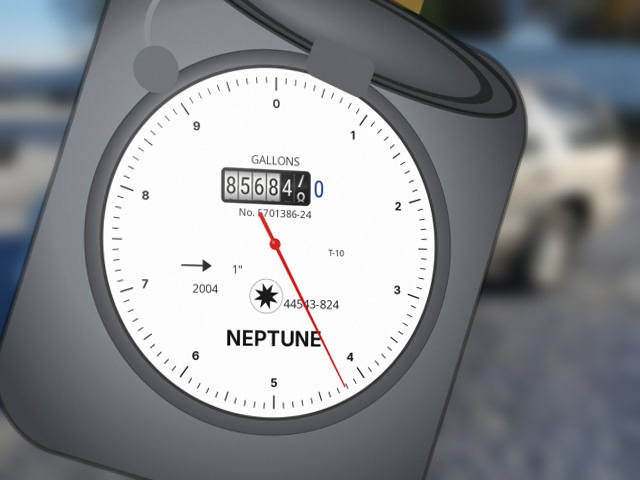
8568474.2 gal
